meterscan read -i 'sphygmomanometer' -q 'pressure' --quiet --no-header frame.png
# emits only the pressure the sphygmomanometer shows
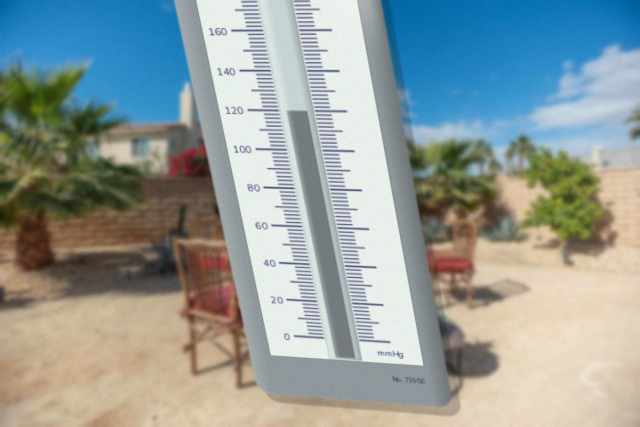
120 mmHg
